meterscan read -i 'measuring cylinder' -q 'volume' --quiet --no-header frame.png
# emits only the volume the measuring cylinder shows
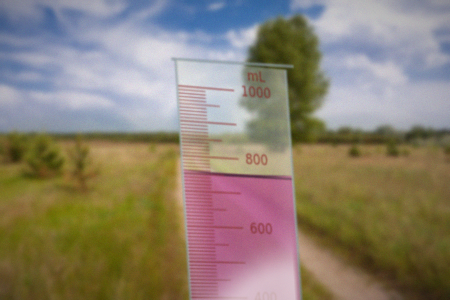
750 mL
